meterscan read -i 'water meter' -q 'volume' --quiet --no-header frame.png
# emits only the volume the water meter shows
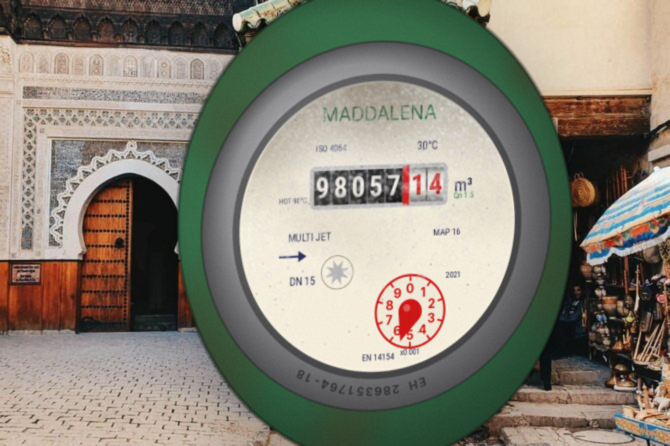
98057.145 m³
